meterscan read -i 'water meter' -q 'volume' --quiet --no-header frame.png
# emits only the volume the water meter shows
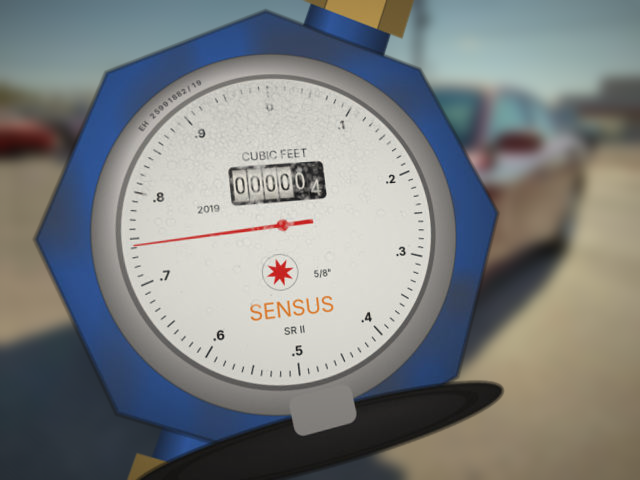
3.74 ft³
